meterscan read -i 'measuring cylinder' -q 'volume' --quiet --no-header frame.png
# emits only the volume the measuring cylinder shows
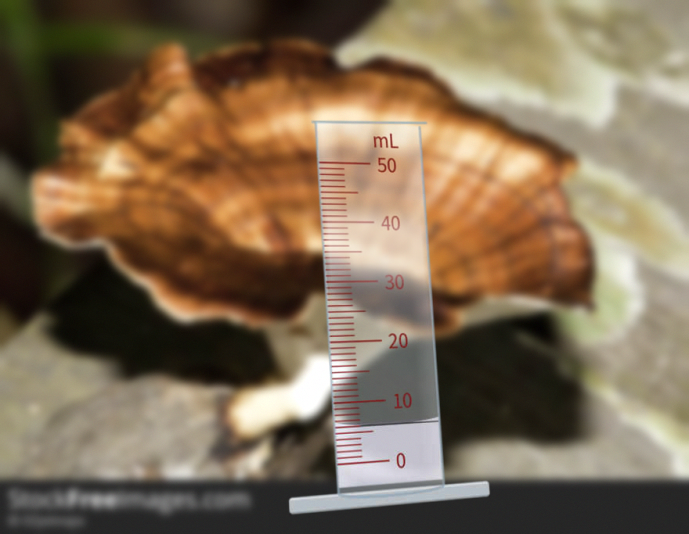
6 mL
